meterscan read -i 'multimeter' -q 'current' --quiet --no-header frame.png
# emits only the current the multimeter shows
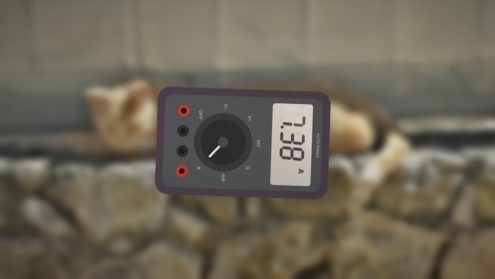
7.38 A
